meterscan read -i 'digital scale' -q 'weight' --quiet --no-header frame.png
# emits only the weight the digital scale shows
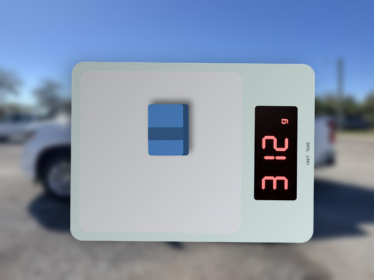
312 g
